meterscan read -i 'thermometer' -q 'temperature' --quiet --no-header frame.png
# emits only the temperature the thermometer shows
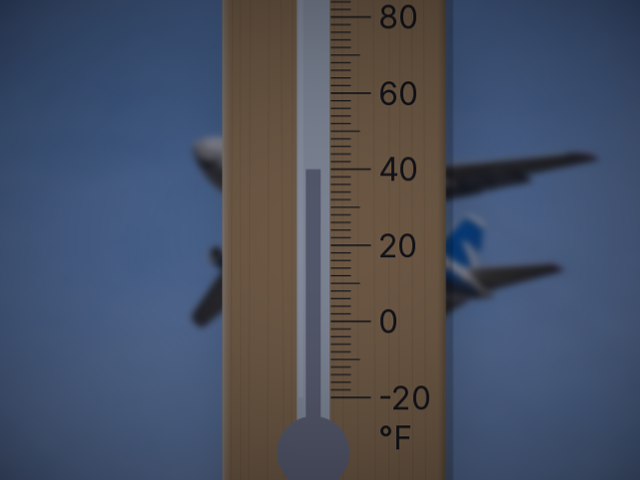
40 °F
